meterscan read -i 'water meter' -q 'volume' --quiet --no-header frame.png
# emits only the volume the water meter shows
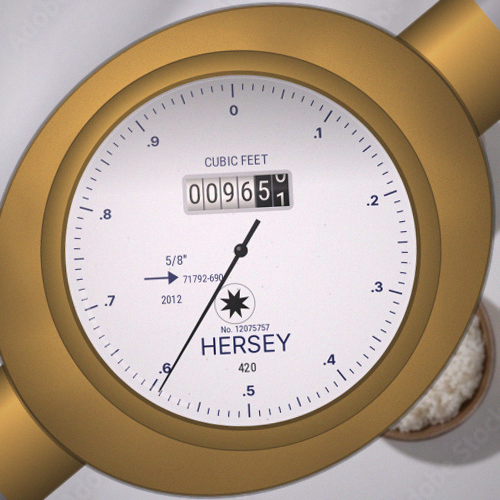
9650.59 ft³
